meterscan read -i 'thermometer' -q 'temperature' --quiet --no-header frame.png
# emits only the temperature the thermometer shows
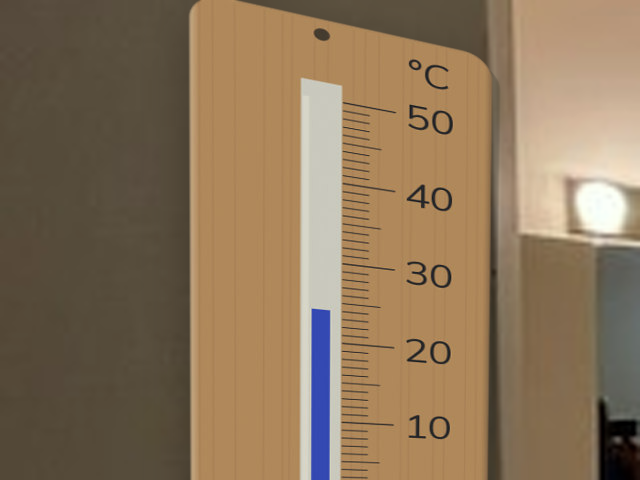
24 °C
